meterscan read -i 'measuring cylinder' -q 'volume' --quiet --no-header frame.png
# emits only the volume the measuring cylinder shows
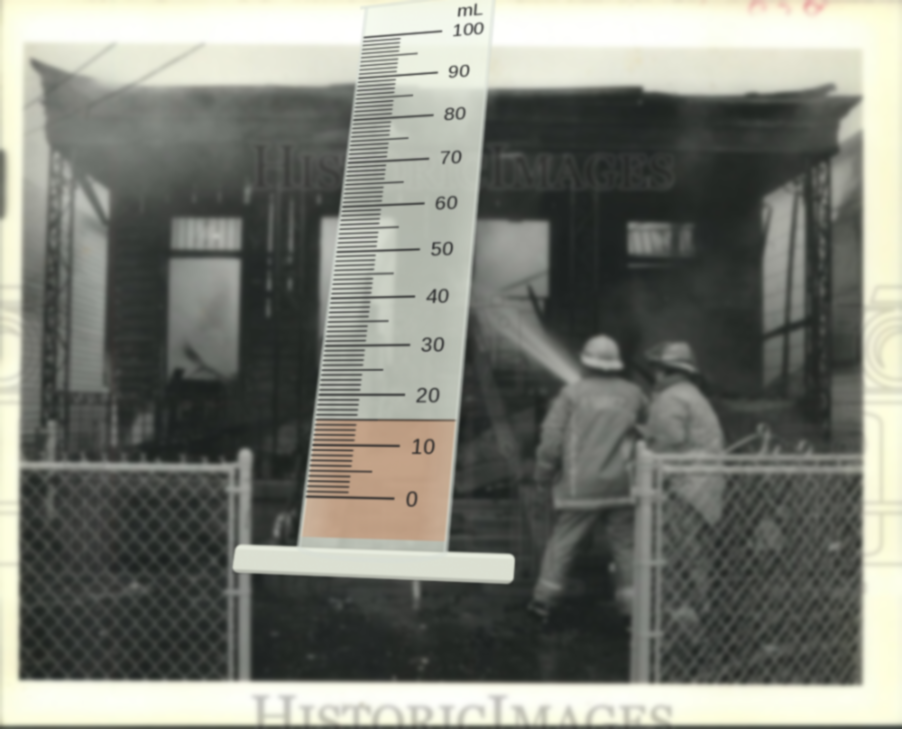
15 mL
